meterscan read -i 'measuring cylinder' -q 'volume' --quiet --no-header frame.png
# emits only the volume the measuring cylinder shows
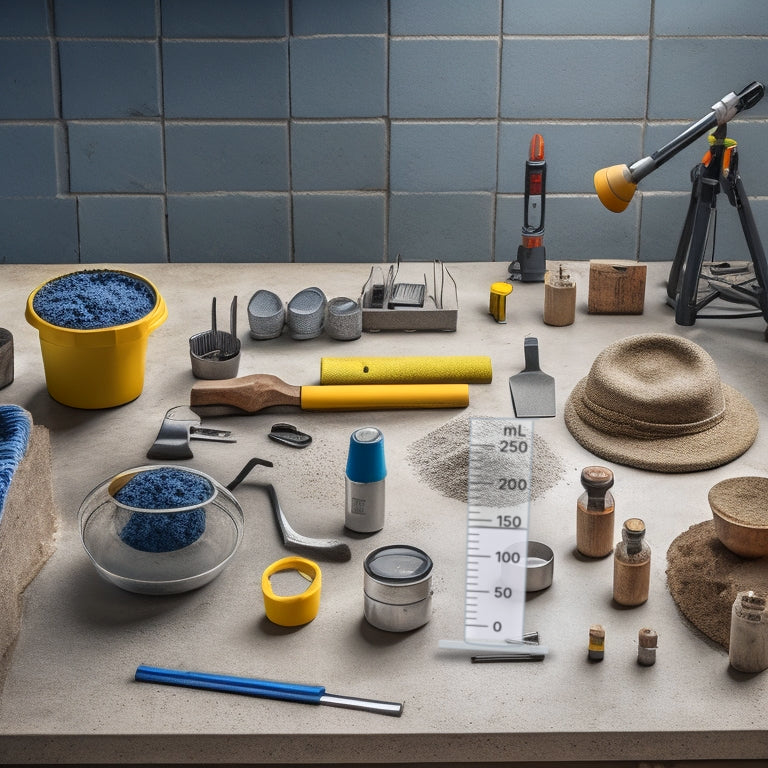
140 mL
